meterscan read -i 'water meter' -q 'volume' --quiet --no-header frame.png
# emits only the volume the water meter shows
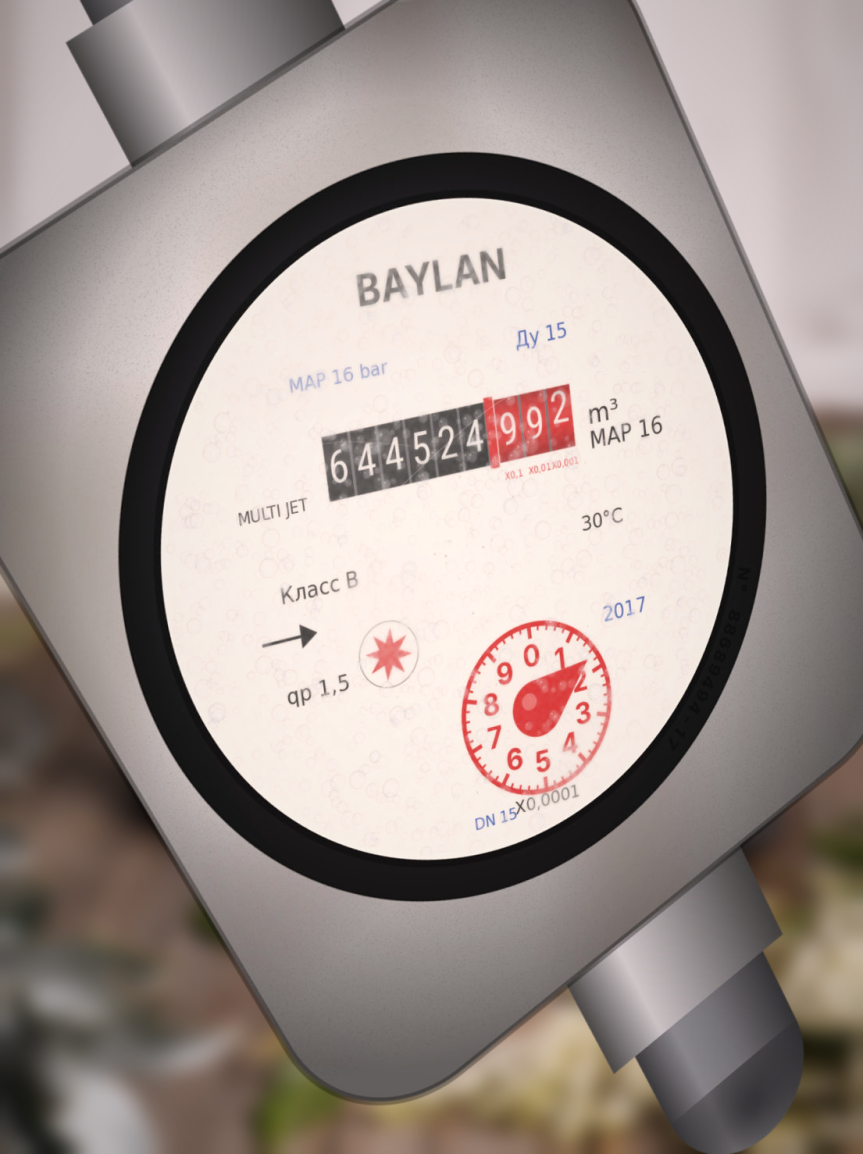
644524.9921 m³
